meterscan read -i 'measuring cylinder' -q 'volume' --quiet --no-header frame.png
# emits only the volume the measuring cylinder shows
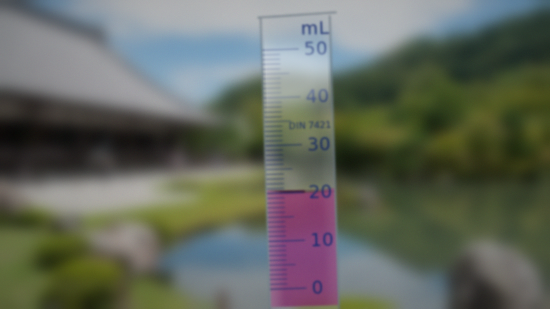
20 mL
